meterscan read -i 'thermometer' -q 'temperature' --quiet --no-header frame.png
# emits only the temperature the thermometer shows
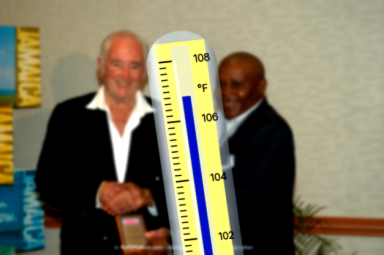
106.8 °F
